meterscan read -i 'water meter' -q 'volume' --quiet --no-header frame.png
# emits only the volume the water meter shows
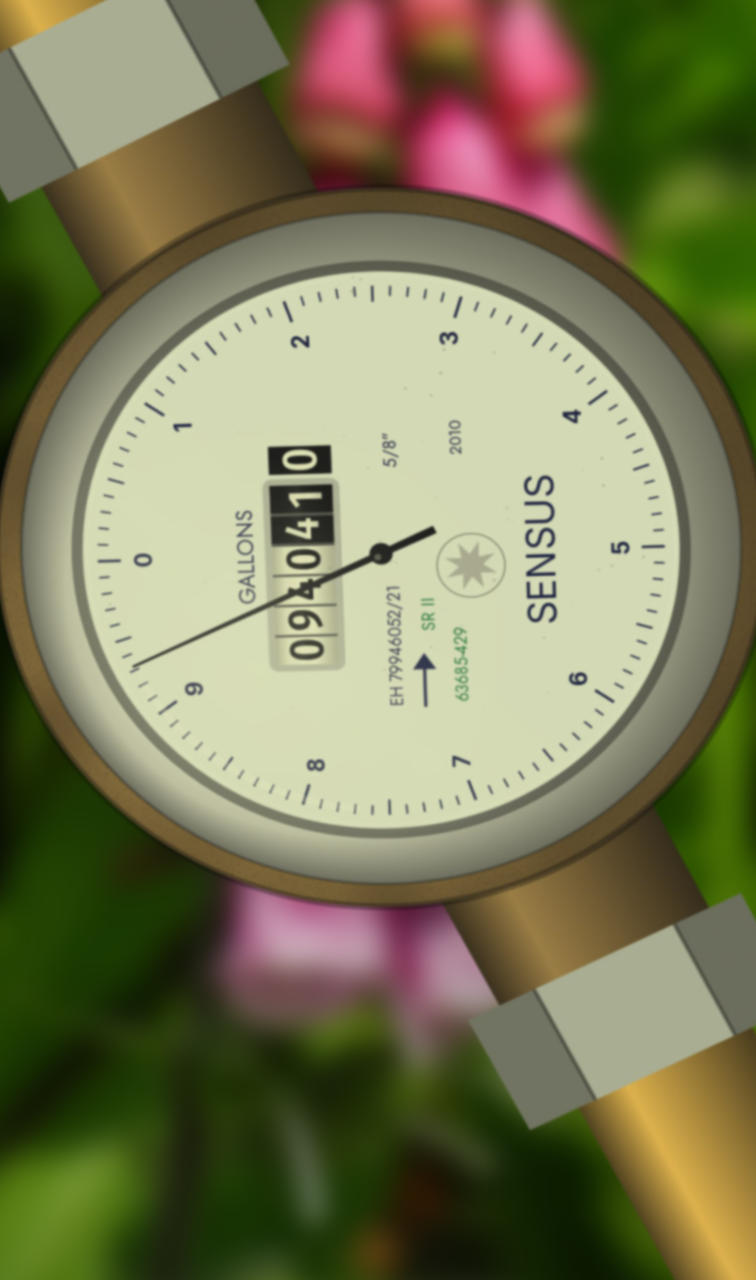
940409.3 gal
